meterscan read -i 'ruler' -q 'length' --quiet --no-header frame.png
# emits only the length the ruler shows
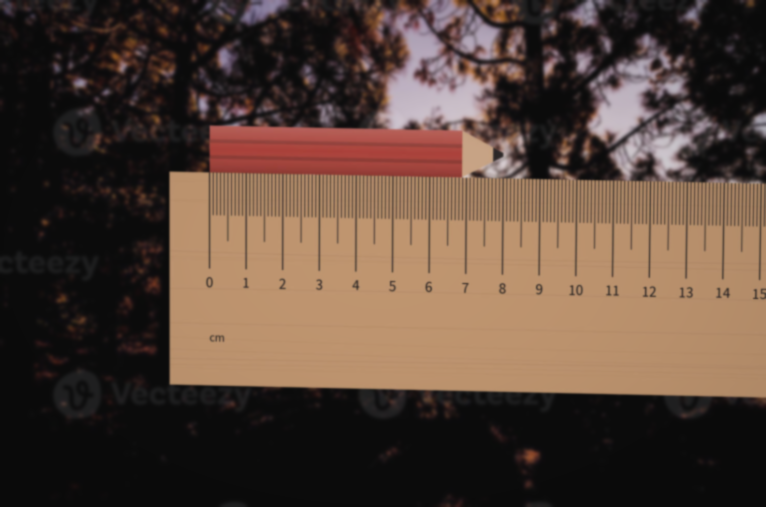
8 cm
